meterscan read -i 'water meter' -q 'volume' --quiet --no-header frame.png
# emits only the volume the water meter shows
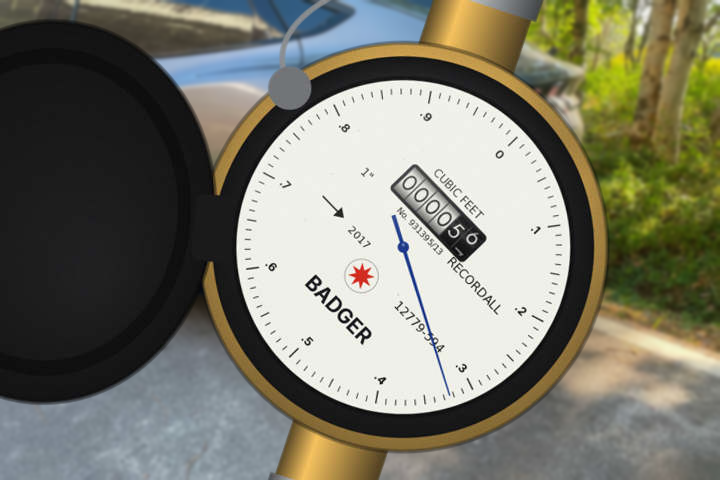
56.32 ft³
